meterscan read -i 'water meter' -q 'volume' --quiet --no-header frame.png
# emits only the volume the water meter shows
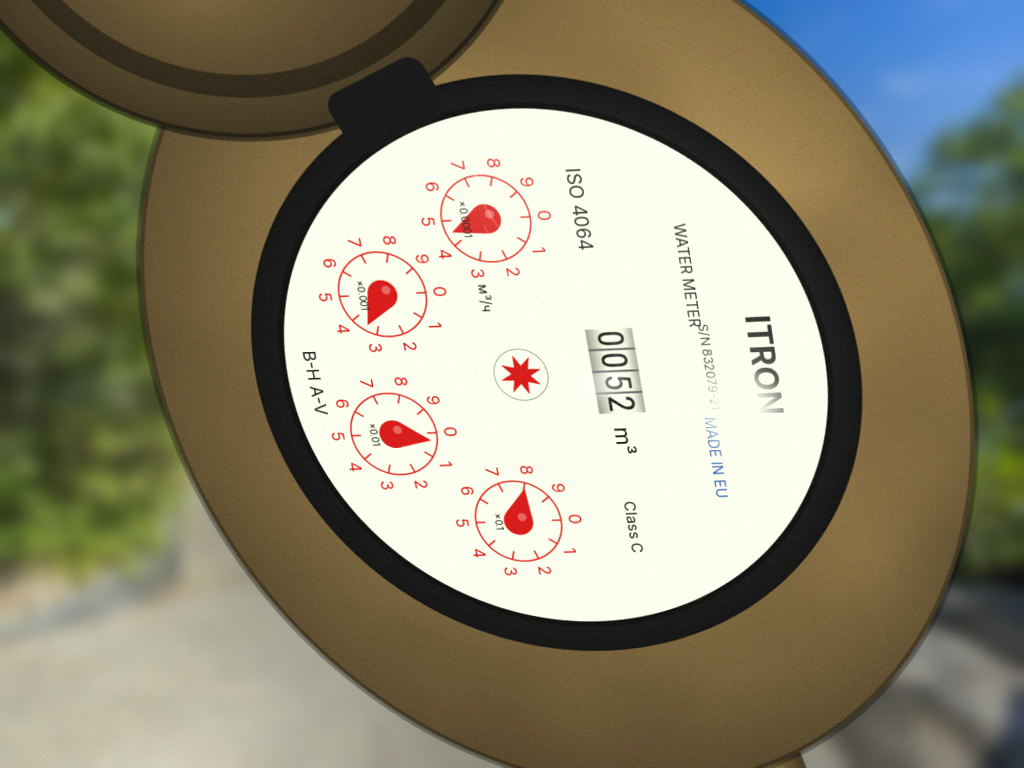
52.8034 m³
